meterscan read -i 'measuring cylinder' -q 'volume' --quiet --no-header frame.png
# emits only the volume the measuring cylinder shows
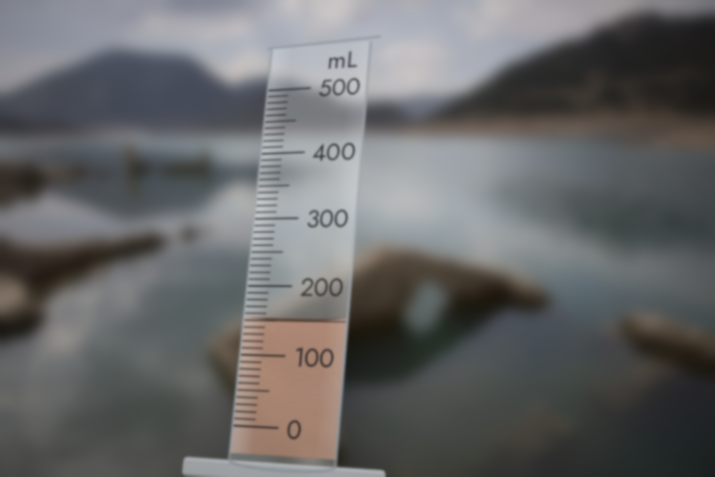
150 mL
